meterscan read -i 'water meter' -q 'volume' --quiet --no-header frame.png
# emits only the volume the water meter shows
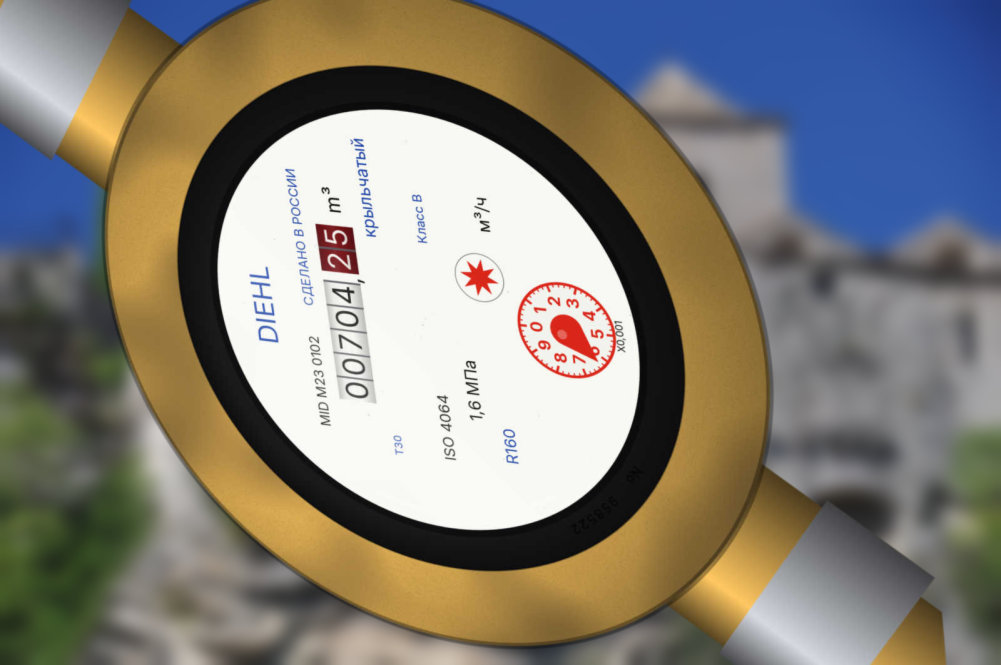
704.256 m³
